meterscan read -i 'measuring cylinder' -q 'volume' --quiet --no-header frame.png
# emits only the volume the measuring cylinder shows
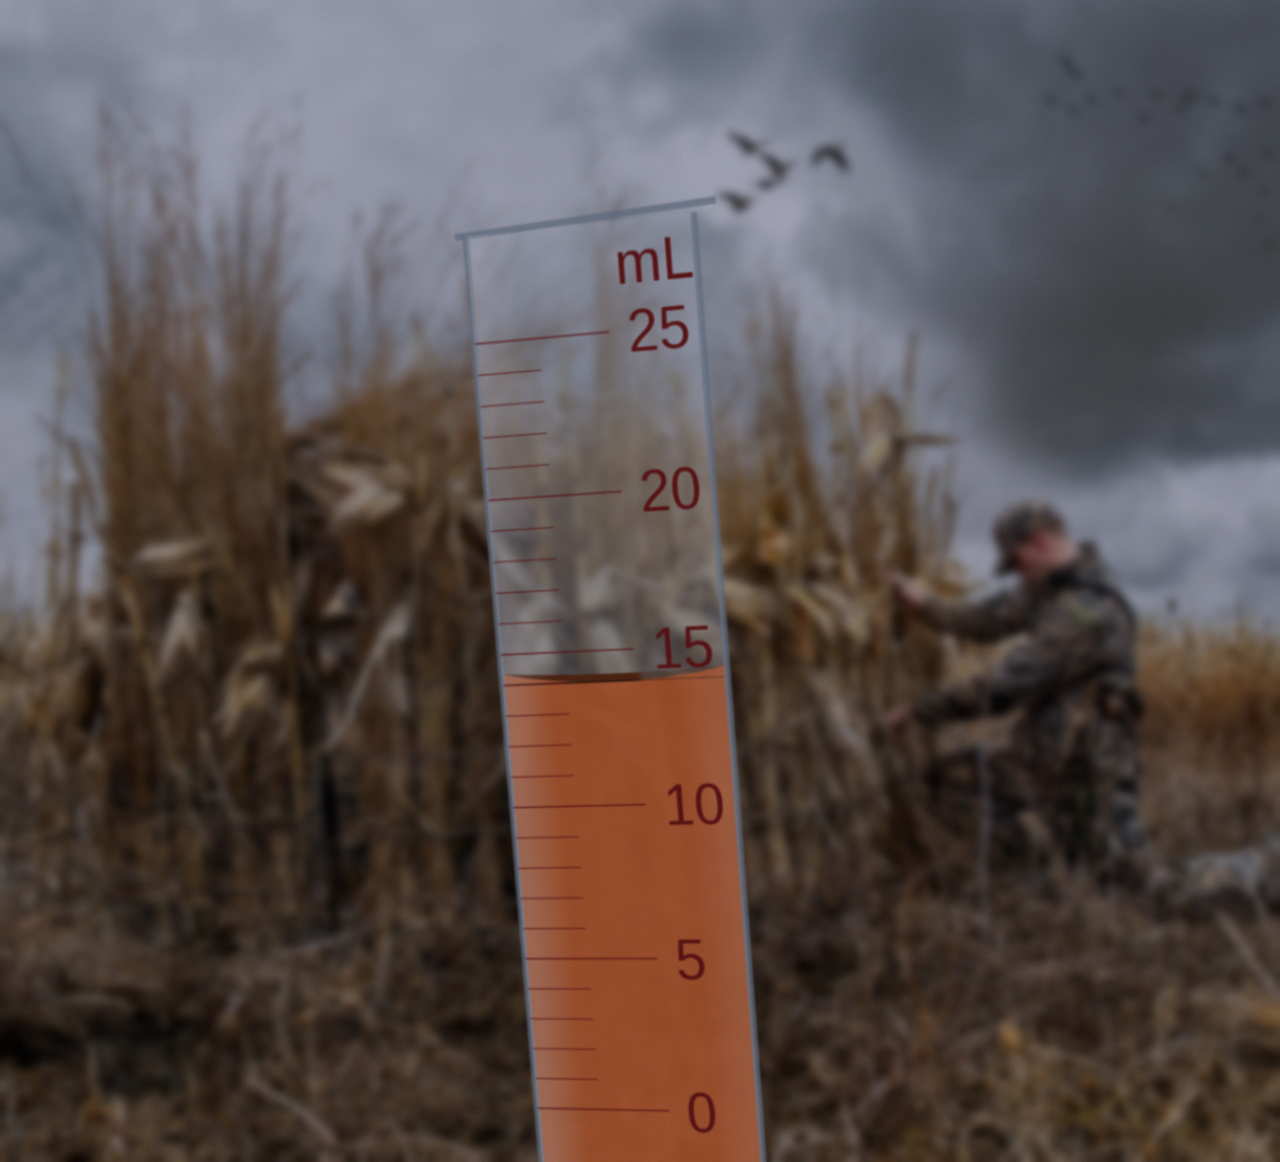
14 mL
